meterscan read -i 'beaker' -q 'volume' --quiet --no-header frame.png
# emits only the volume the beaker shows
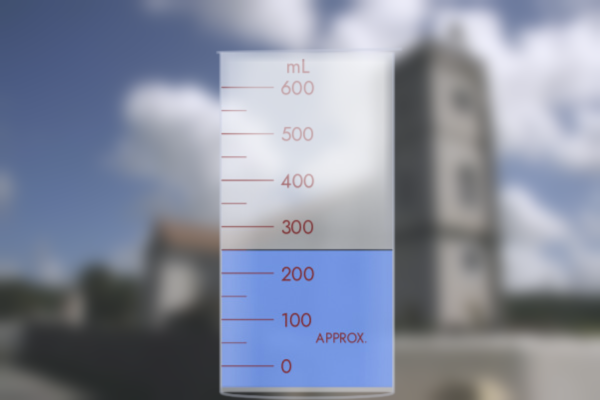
250 mL
